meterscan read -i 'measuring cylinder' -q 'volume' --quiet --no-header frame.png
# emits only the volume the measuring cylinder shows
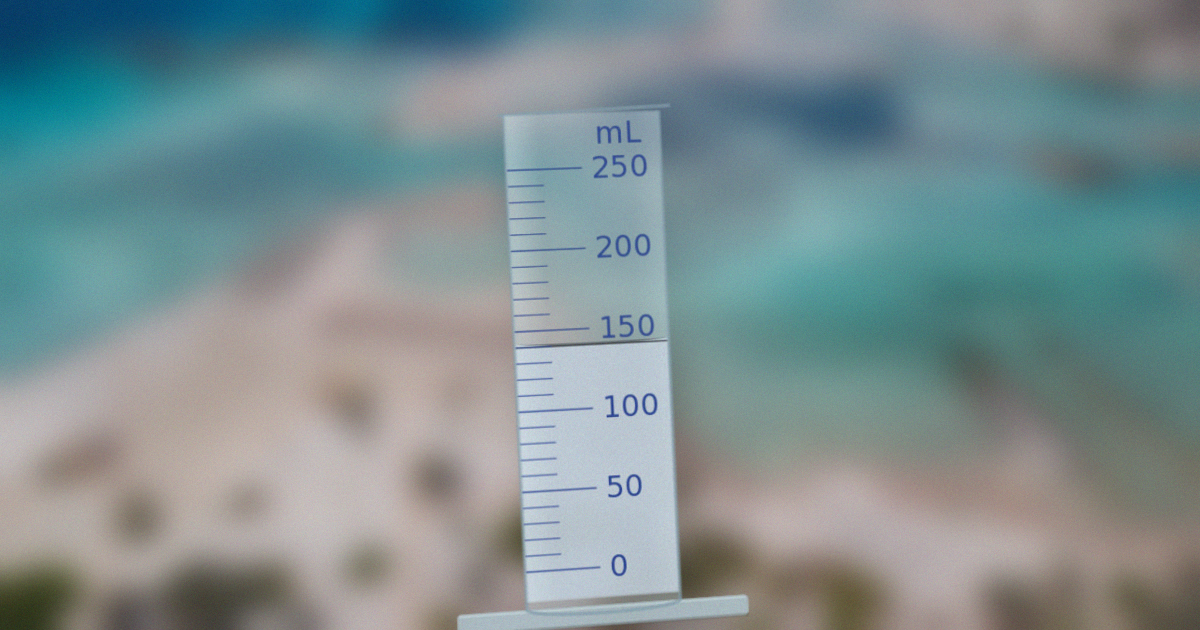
140 mL
